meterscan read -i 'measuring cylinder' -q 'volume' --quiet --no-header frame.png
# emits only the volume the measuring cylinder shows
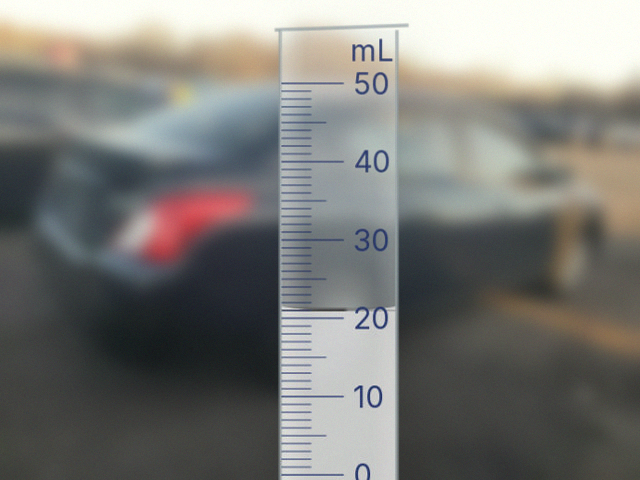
21 mL
